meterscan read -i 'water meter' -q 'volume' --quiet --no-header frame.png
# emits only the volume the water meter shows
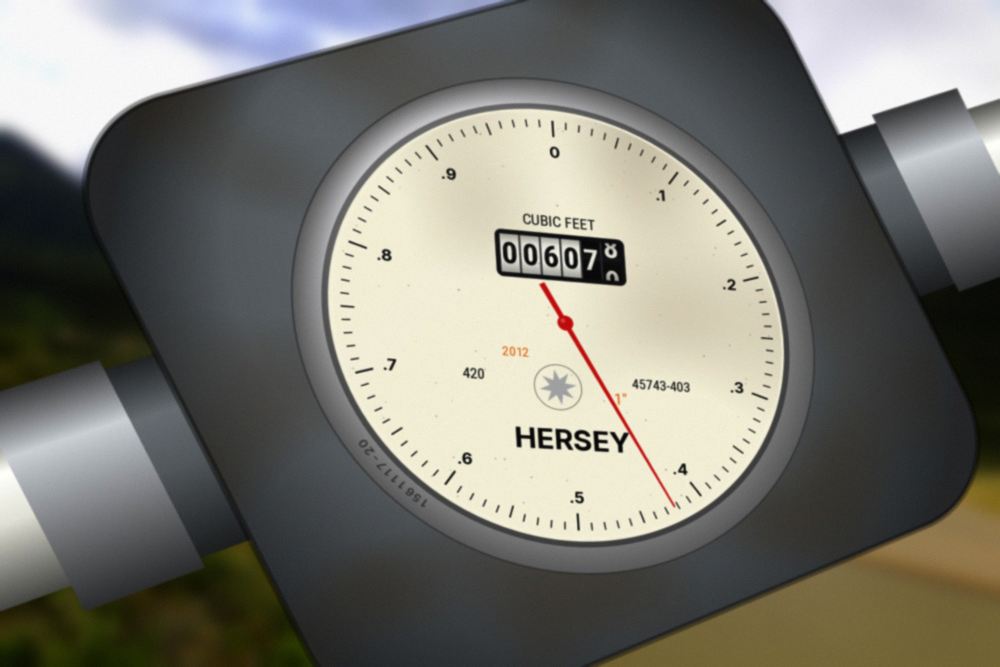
6078.42 ft³
